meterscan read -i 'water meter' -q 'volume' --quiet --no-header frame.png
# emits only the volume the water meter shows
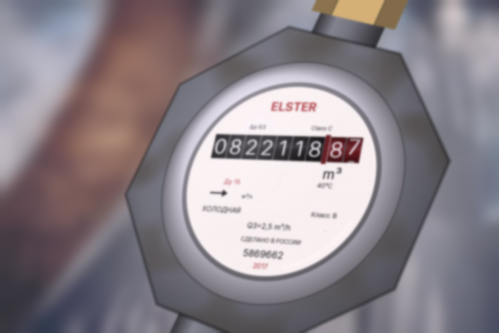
822118.87 m³
